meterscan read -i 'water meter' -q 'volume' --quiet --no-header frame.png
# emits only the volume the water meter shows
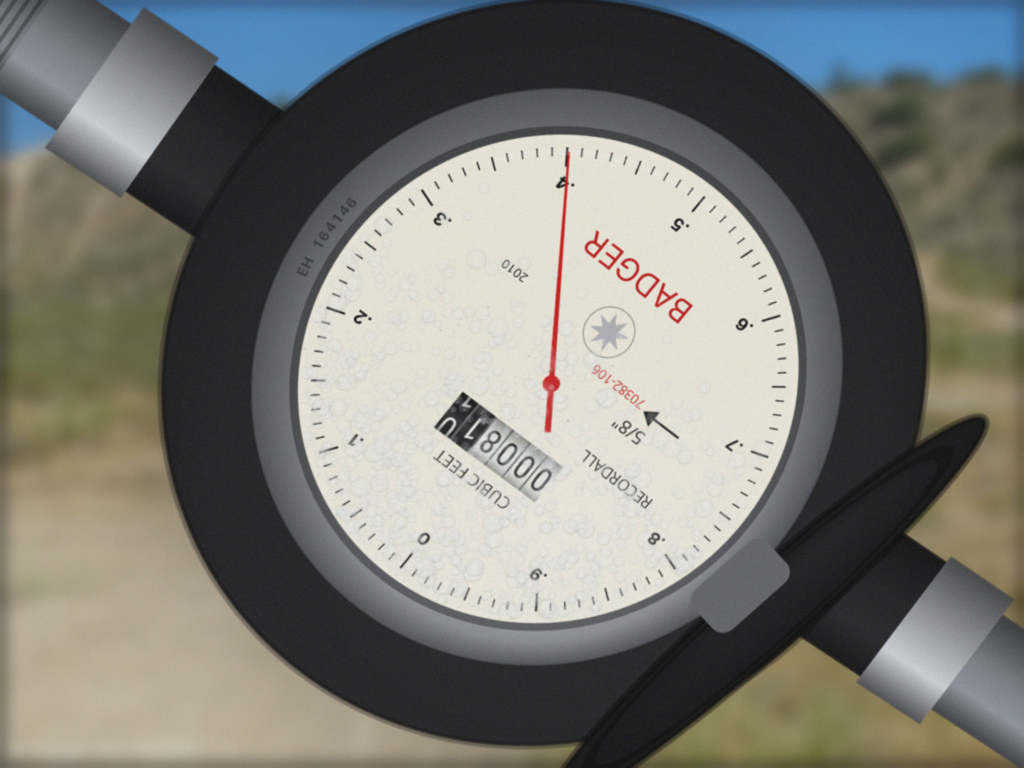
810.40 ft³
